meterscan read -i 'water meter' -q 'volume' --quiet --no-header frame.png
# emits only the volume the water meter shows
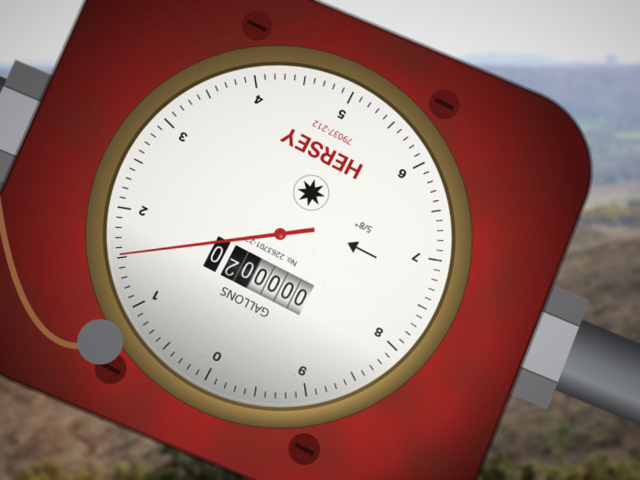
21.5 gal
